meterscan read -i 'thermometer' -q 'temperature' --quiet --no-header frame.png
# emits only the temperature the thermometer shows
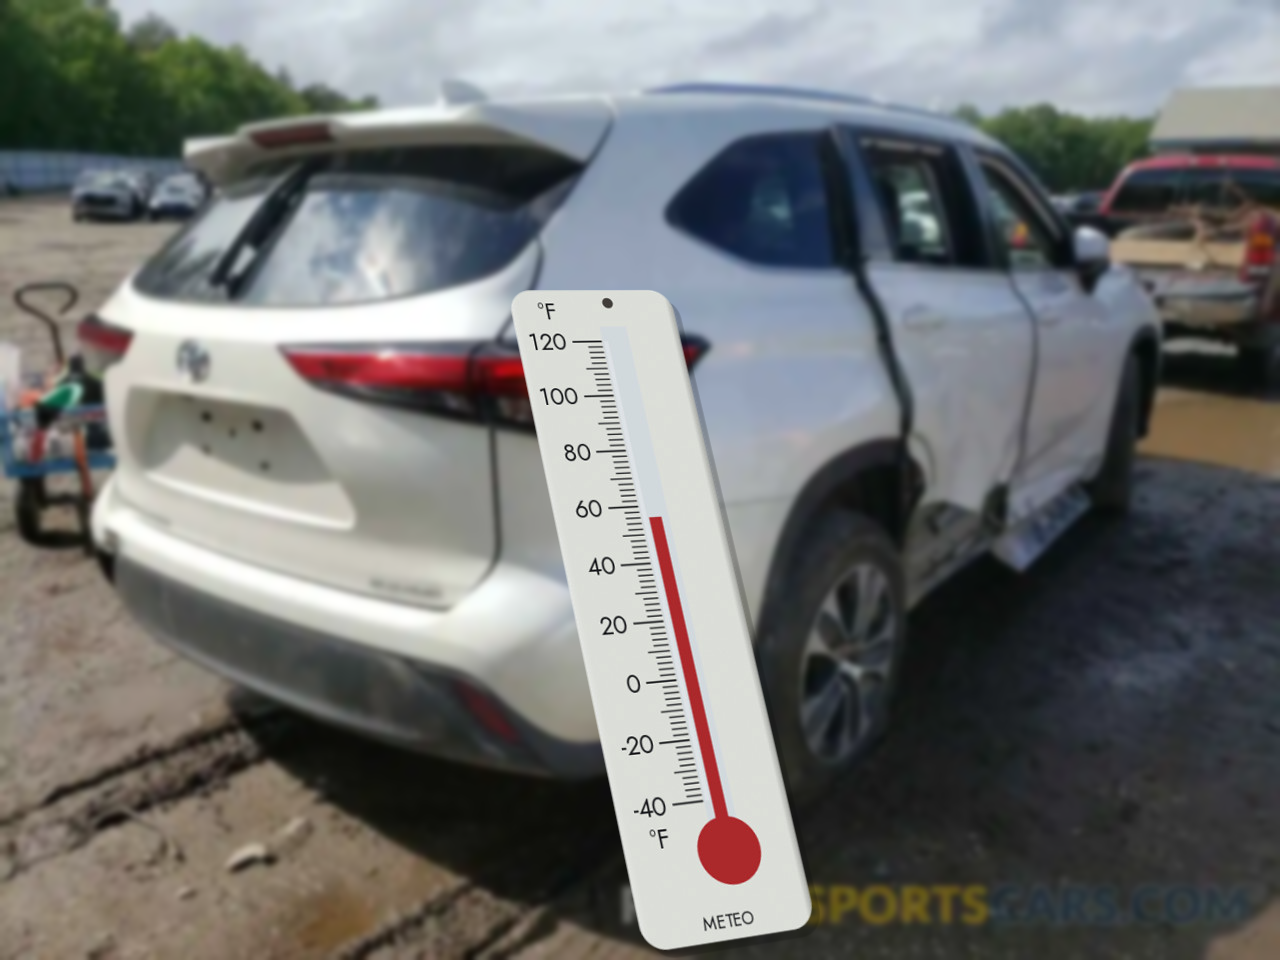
56 °F
